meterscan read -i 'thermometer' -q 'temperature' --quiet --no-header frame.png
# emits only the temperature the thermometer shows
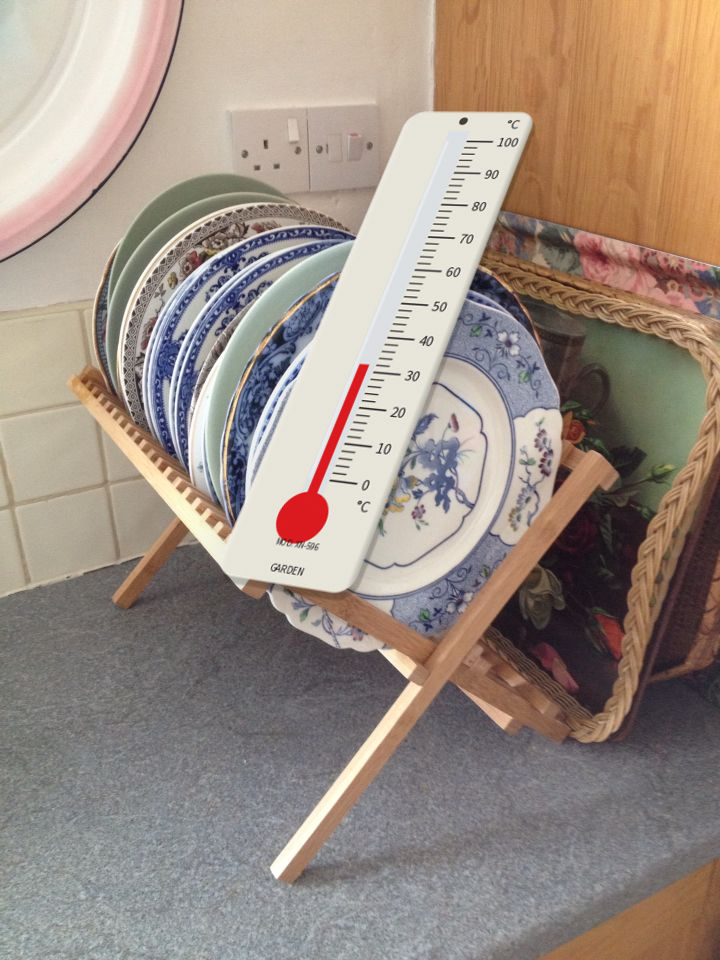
32 °C
